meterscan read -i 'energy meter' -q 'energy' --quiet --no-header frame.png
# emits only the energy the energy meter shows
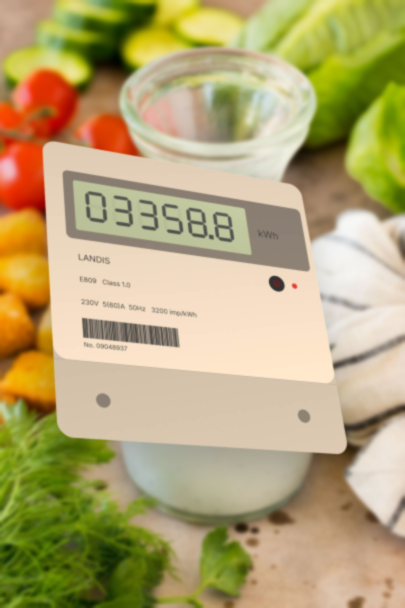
3358.8 kWh
